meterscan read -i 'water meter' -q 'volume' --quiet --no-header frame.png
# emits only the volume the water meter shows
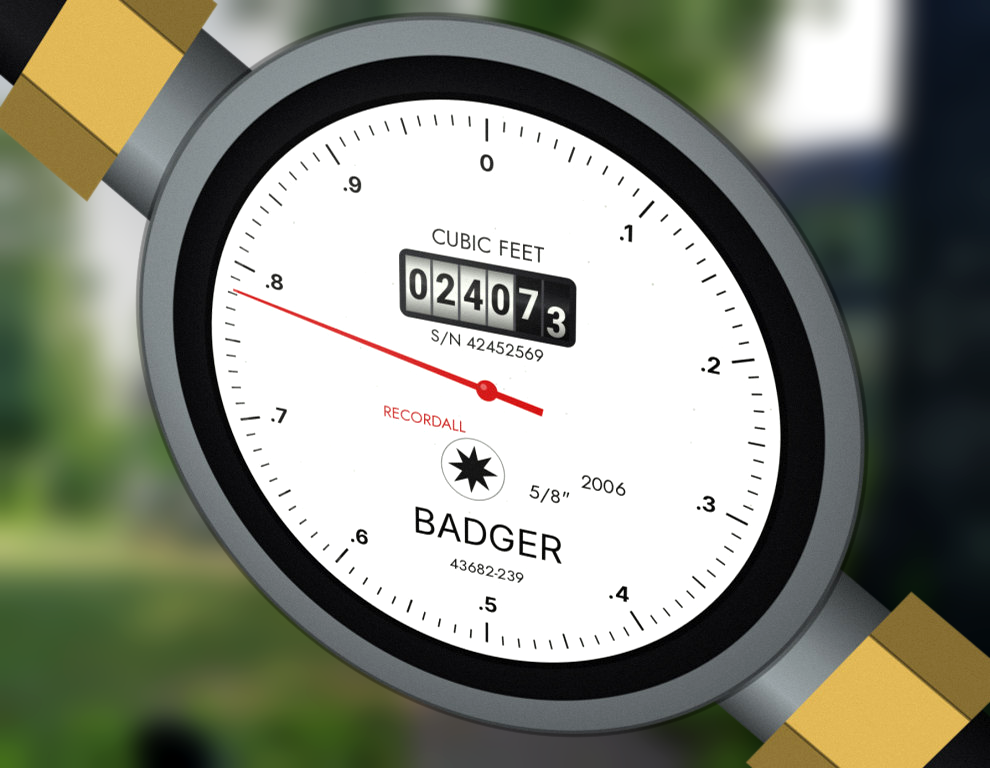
24072.78 ft³
